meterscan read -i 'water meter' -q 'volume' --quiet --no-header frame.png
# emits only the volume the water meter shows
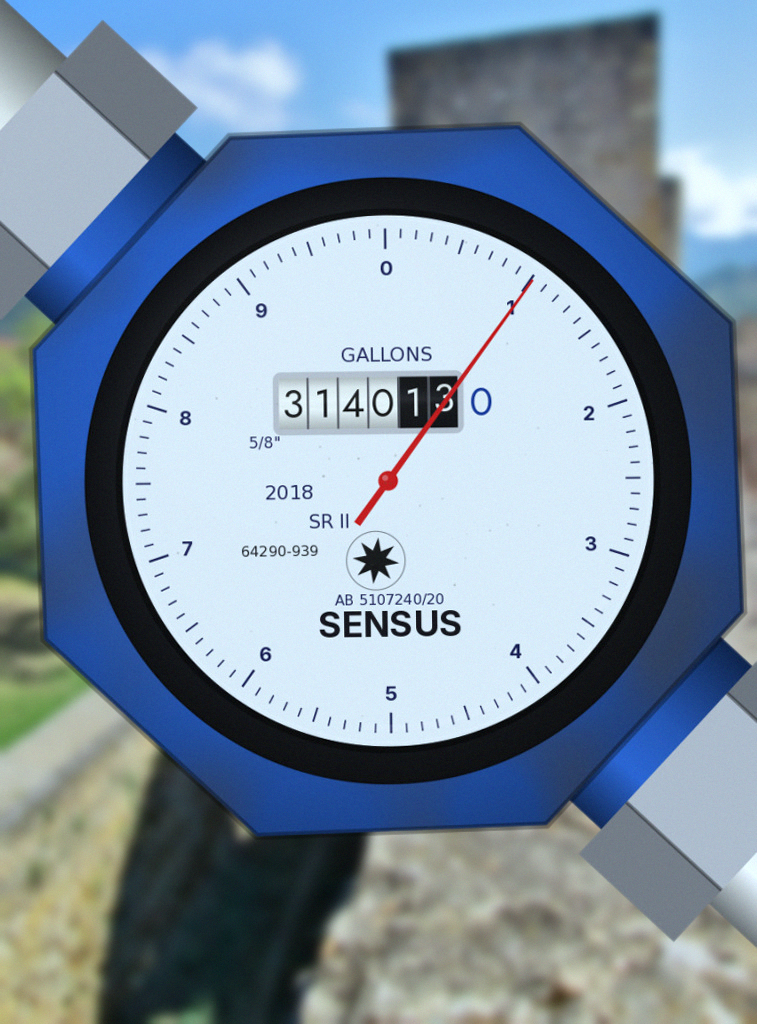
3140131.0 gal
